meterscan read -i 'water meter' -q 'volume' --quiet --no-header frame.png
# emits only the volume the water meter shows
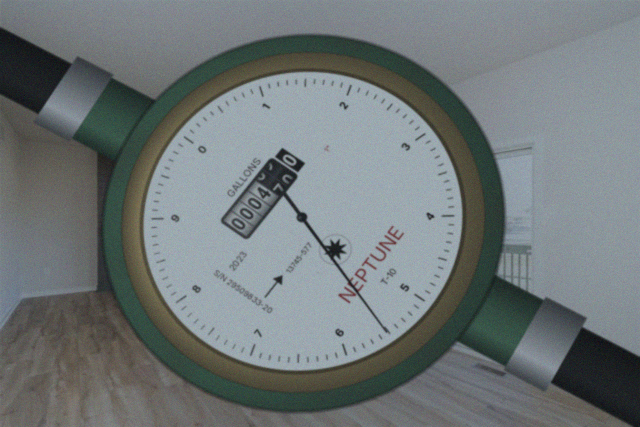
4695.5 gal
